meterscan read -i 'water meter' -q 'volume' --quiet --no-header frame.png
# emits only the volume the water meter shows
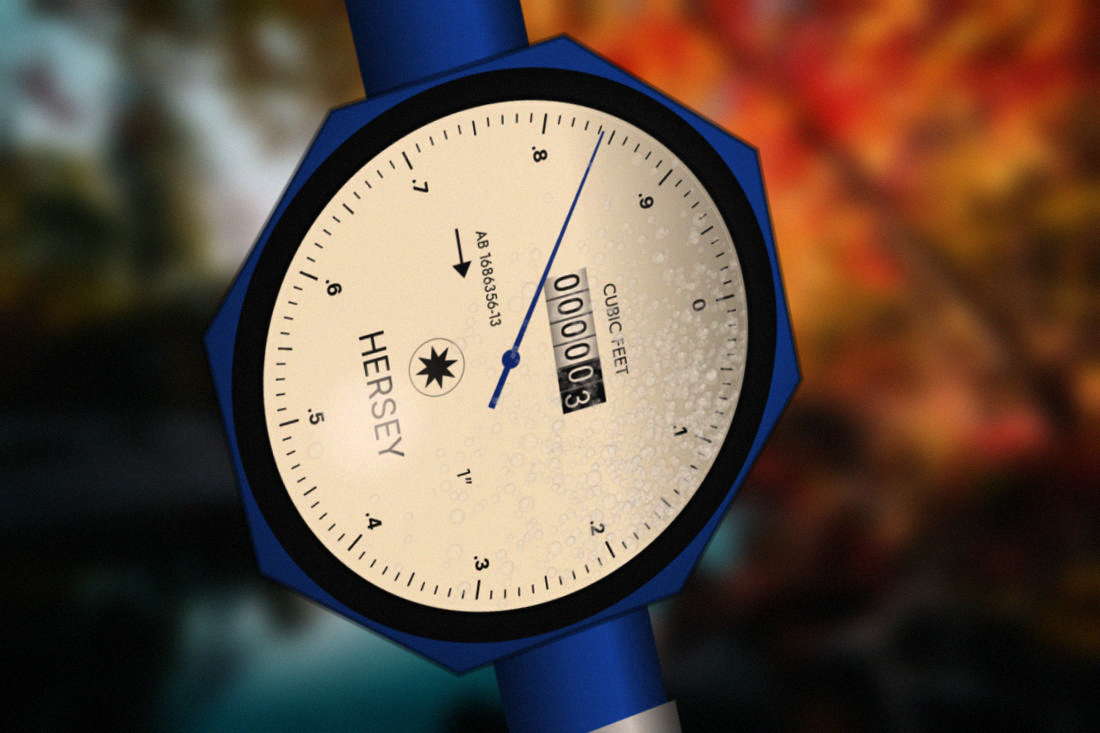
2.84 ft³
